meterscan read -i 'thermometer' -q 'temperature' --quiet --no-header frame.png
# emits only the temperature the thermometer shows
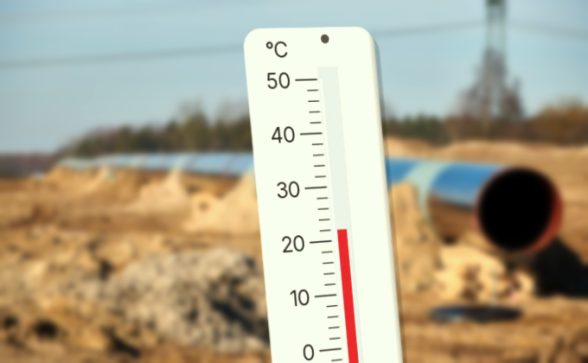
22 °C
